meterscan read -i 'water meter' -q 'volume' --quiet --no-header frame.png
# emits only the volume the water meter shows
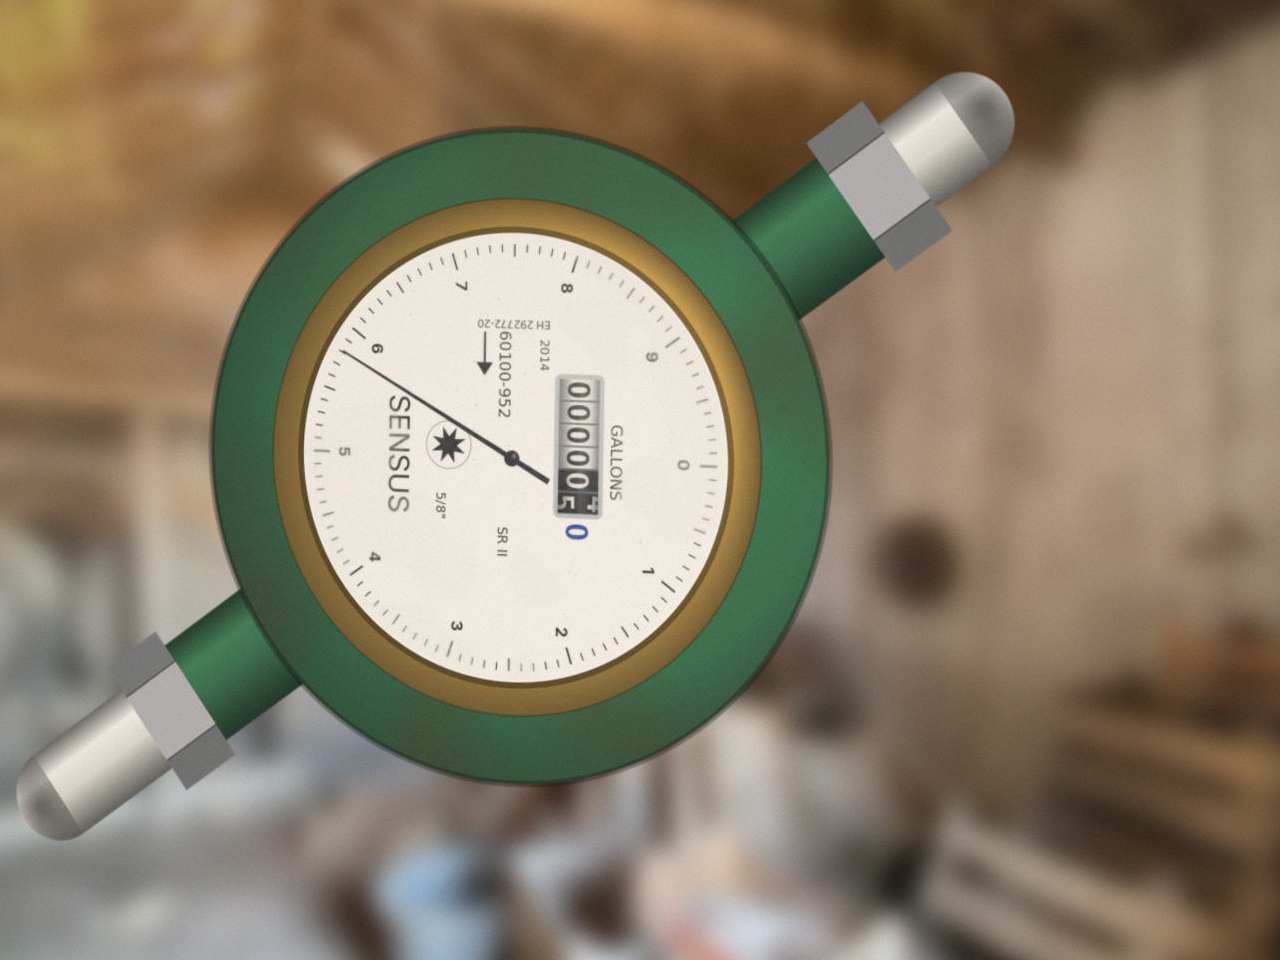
45.8 gal
